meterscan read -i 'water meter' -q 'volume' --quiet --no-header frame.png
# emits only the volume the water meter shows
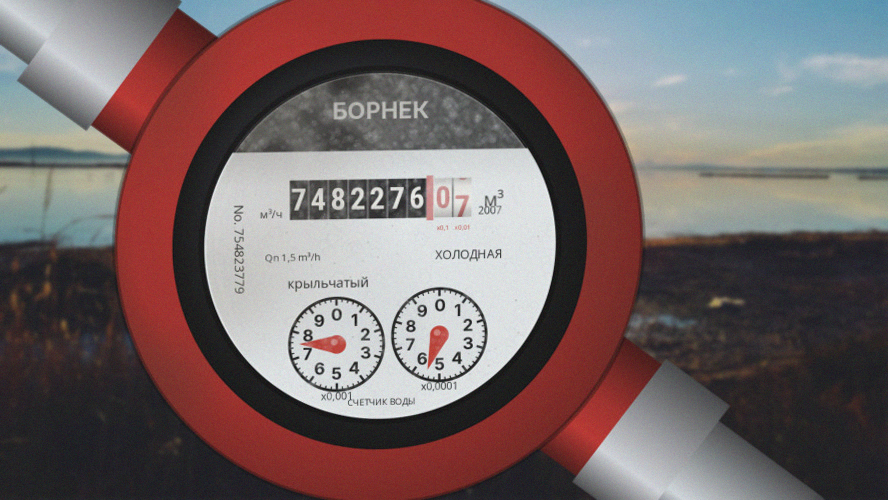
7482276.0675 m³
